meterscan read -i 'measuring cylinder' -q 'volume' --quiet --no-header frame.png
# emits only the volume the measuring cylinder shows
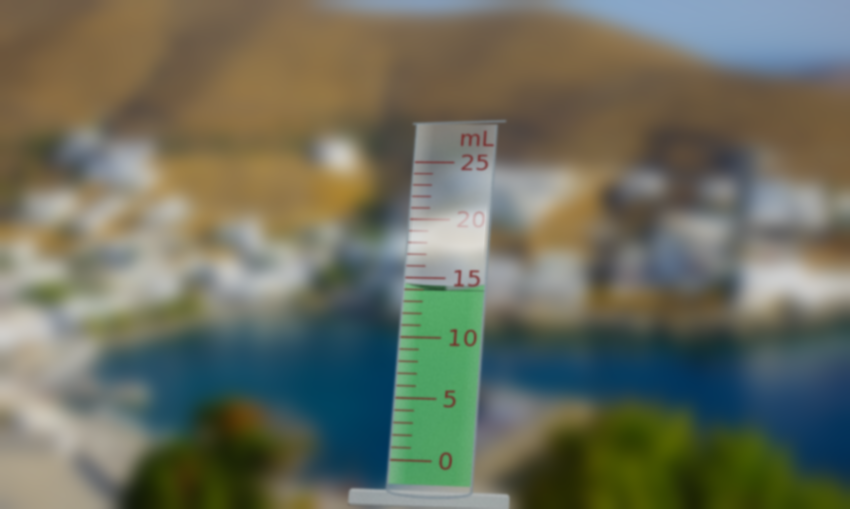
14 mL
